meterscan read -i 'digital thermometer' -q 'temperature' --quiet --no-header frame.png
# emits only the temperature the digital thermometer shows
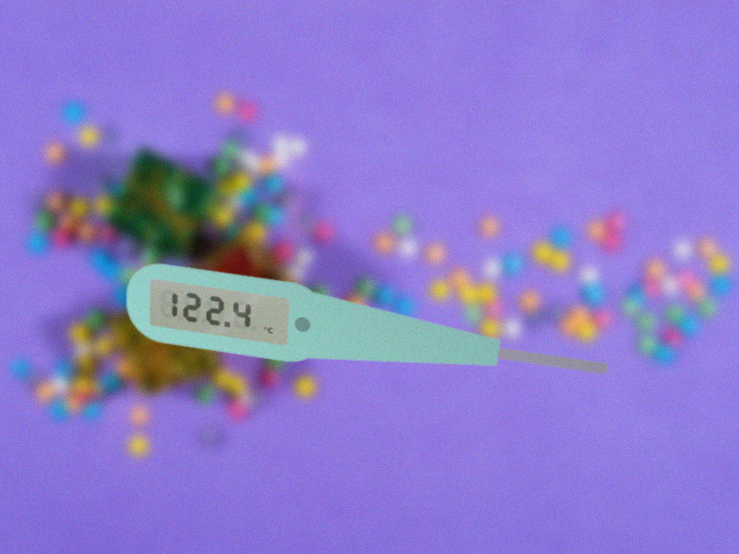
122.4 °C
